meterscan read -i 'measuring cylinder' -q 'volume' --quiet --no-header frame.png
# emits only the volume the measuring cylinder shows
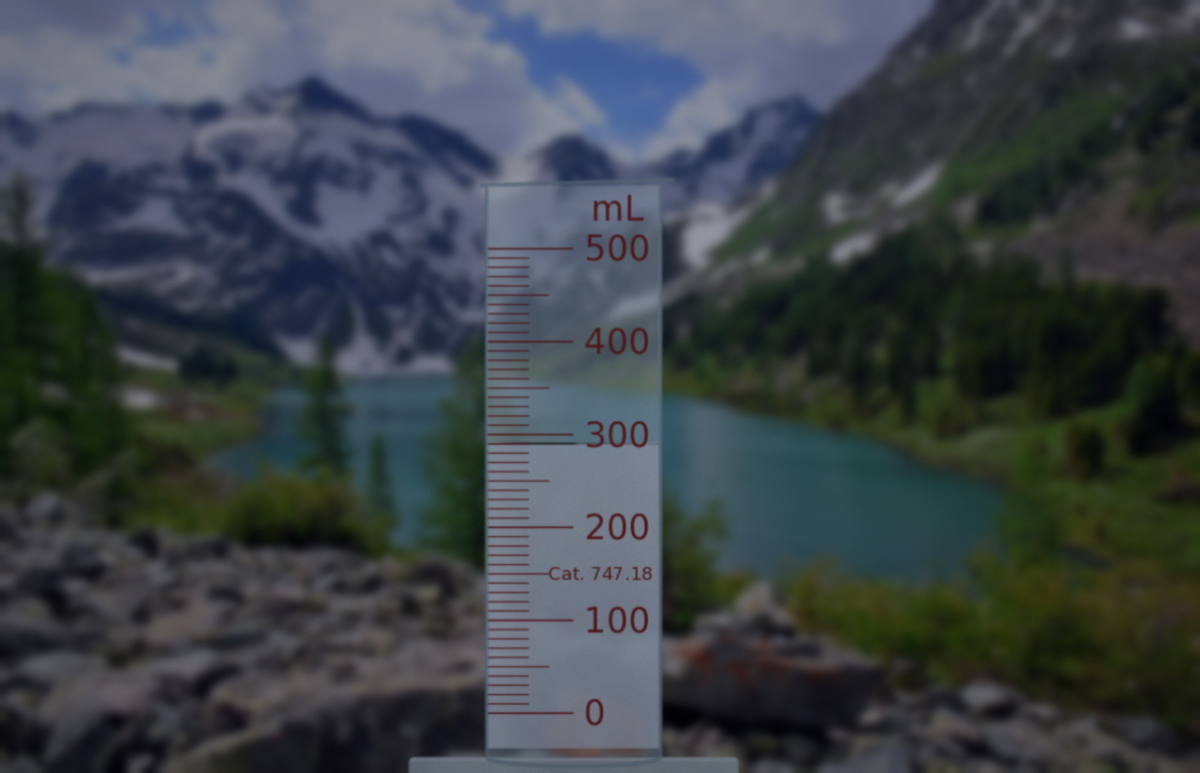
290 mL
